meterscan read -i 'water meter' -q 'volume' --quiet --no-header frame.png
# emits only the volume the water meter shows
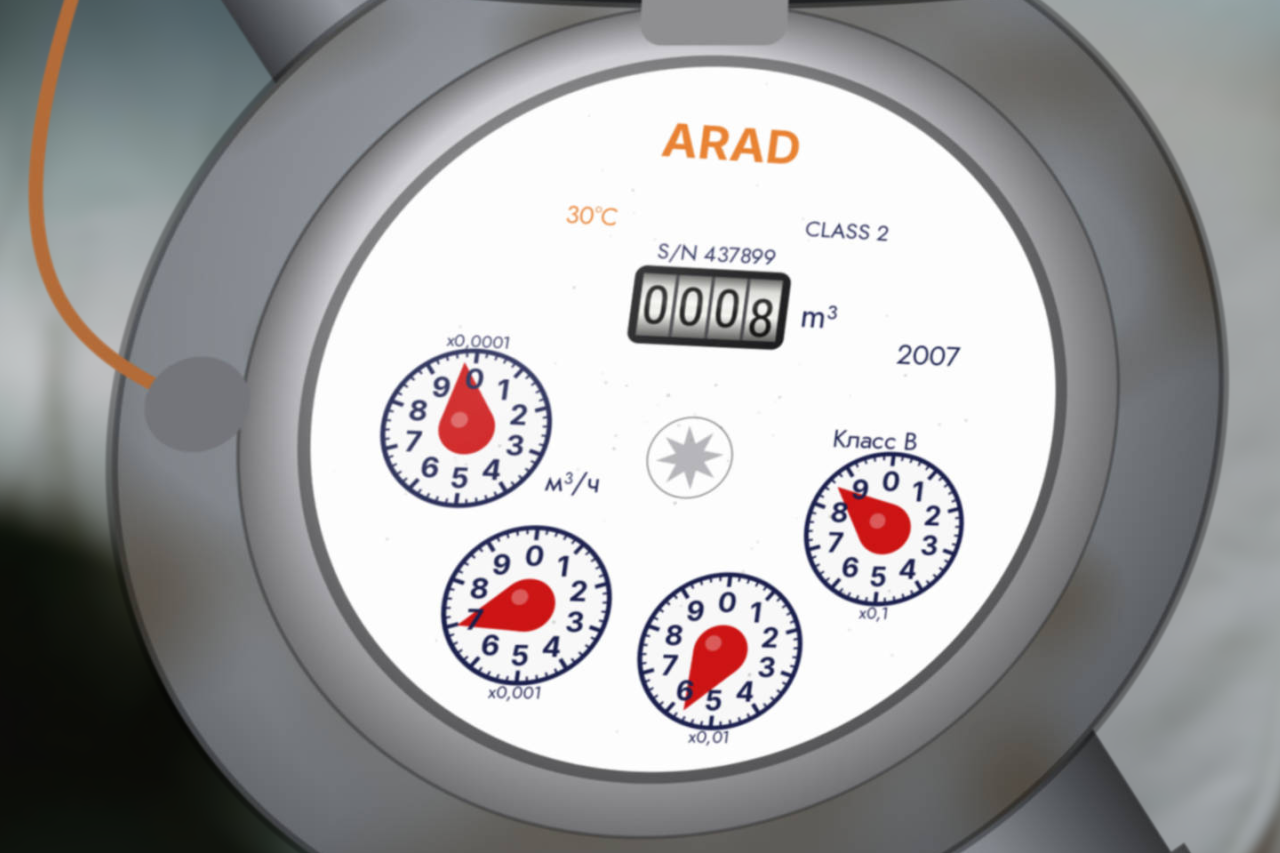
7.8569 m³
